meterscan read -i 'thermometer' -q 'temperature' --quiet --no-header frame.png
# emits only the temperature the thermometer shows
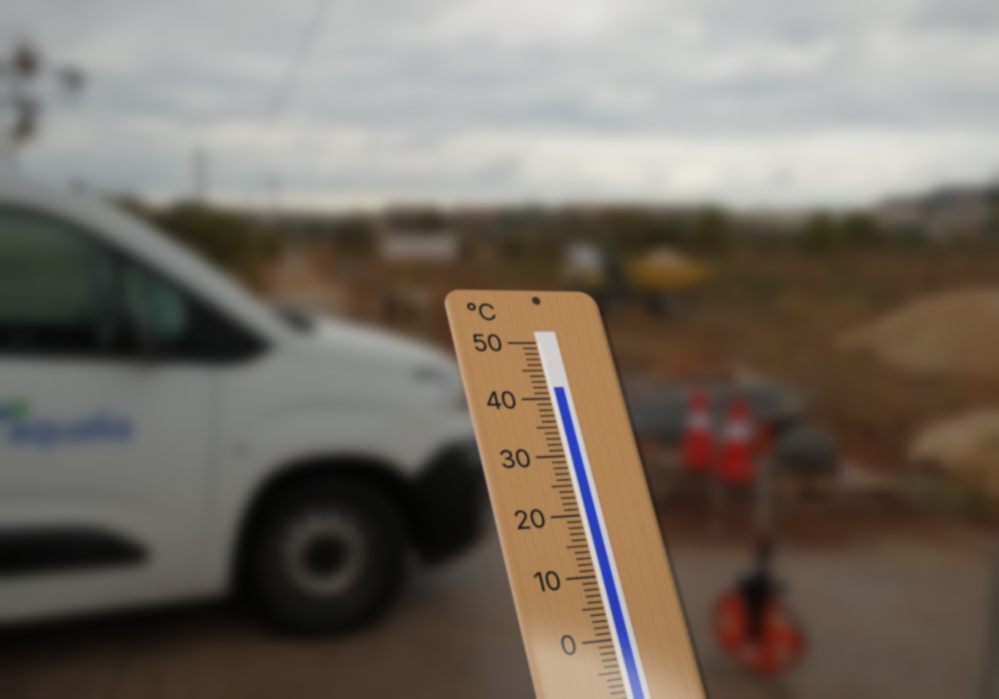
42 °C
